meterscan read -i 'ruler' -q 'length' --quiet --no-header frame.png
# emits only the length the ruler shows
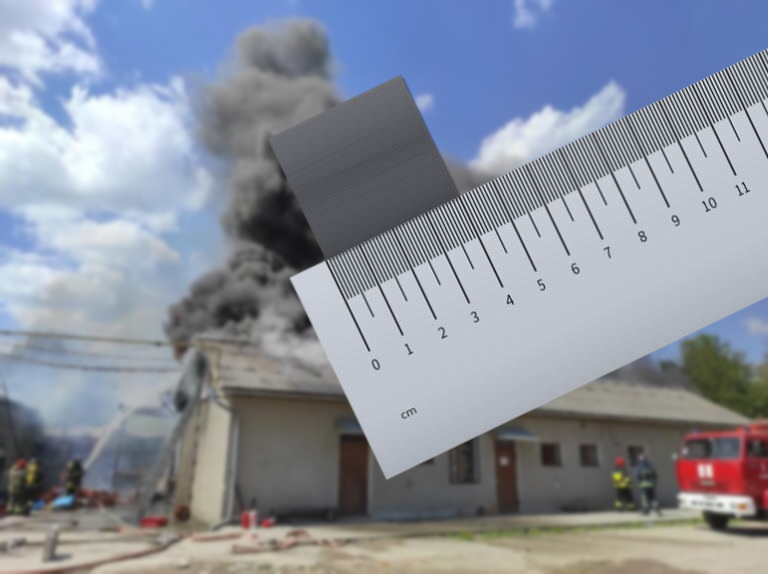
4 cm
